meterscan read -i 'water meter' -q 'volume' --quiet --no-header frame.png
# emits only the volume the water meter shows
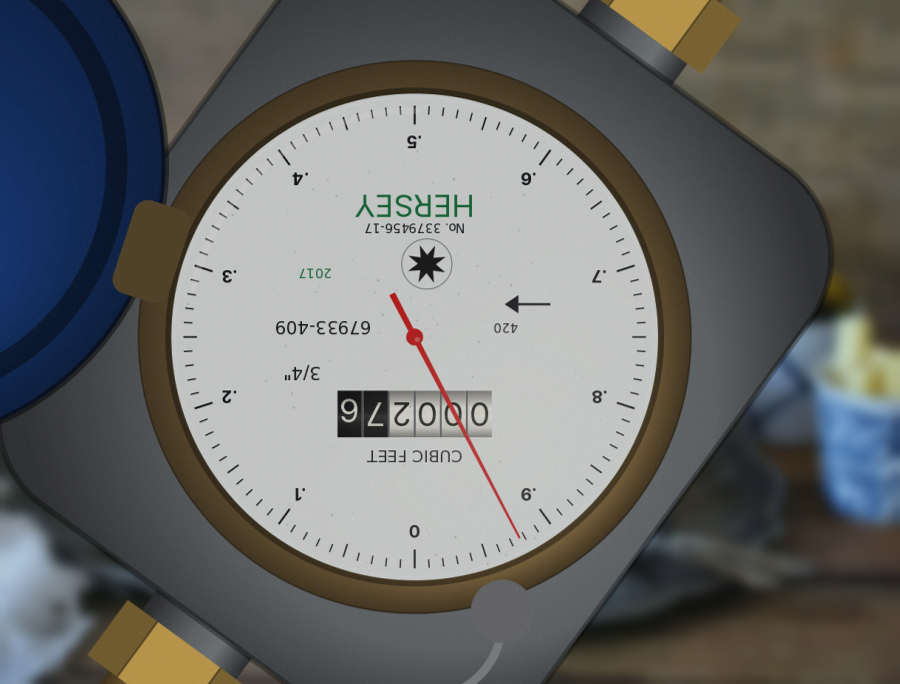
275.92 ft³
